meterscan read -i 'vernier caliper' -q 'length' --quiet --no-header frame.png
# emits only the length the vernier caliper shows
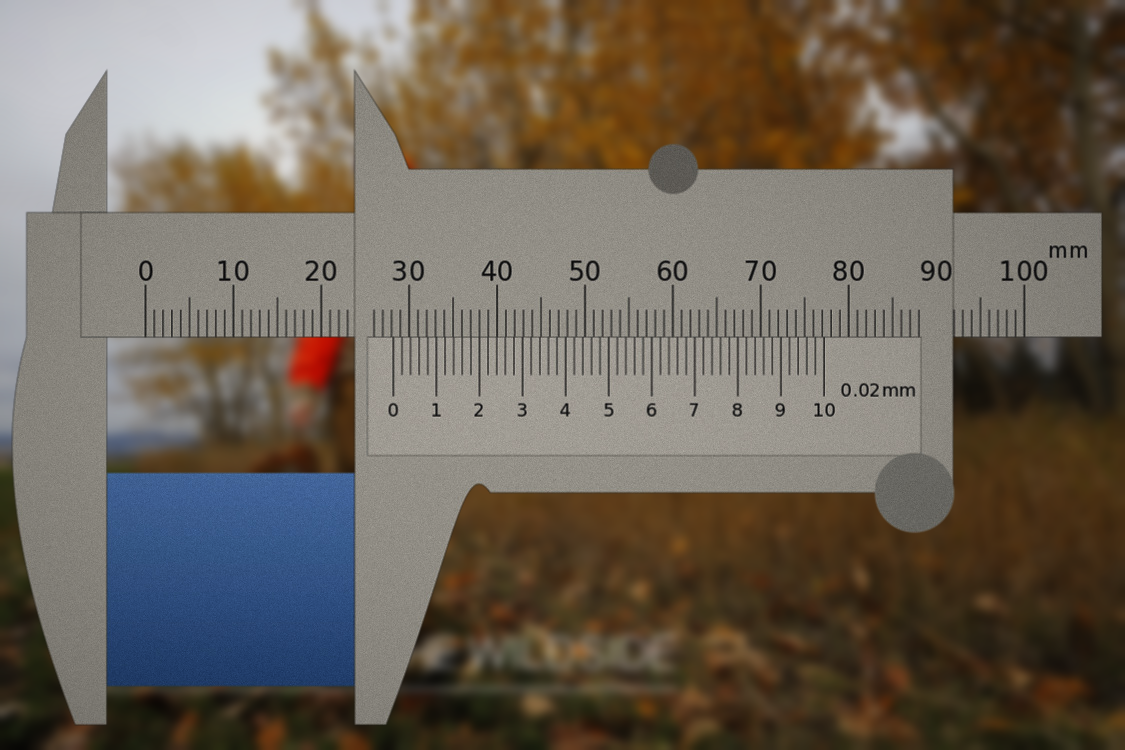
28.2 mm
